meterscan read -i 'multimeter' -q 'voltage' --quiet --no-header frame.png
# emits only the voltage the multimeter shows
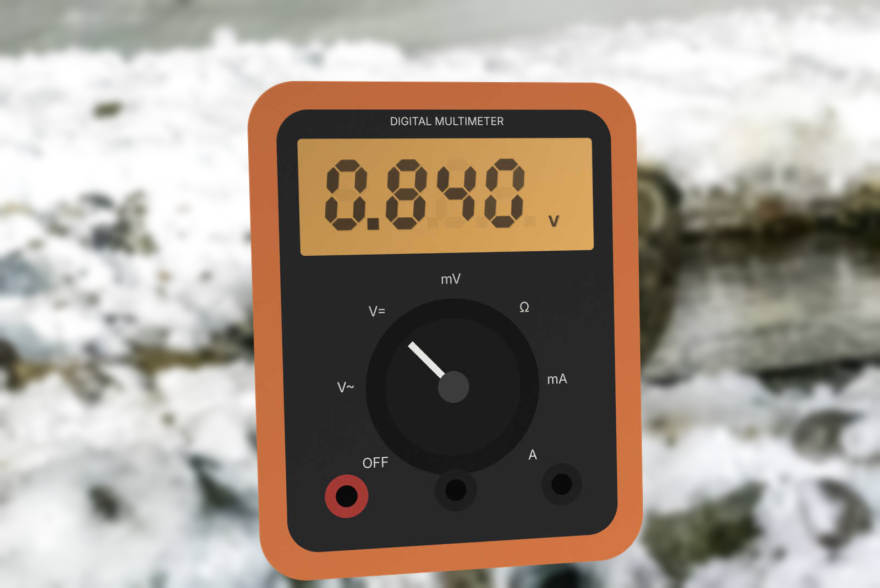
0.840 V
